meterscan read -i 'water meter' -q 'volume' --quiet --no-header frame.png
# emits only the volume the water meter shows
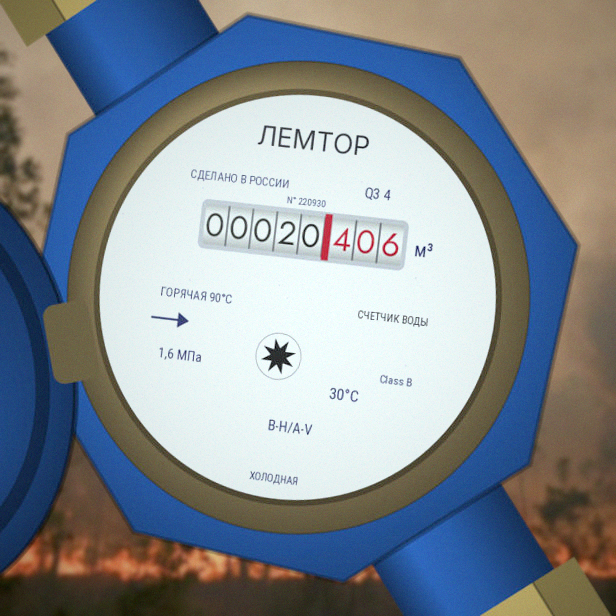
20.406 m³
